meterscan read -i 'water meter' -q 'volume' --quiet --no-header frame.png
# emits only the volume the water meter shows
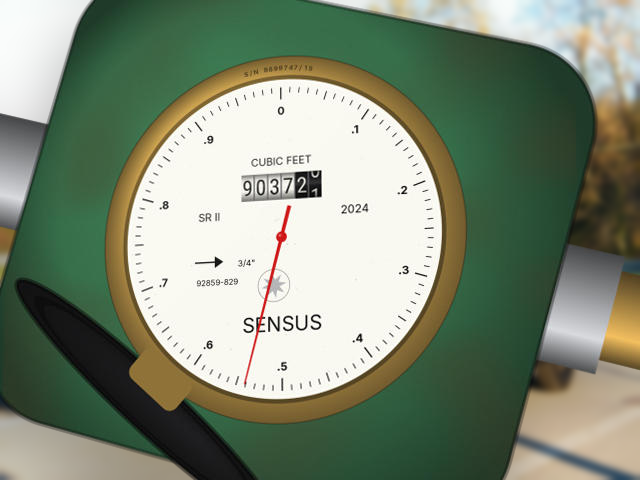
903720.54 ft³
